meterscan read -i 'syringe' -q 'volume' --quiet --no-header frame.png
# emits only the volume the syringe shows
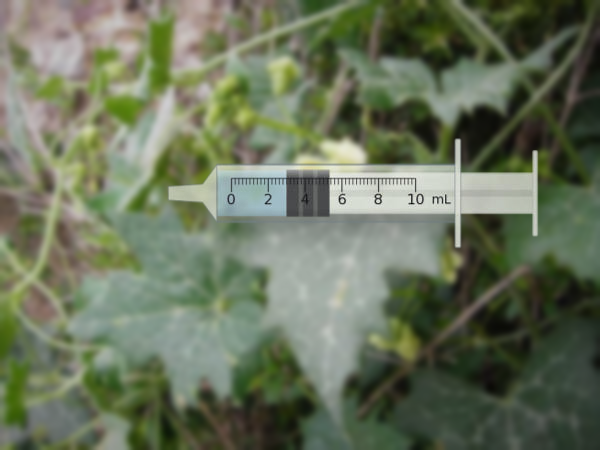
3 mL
